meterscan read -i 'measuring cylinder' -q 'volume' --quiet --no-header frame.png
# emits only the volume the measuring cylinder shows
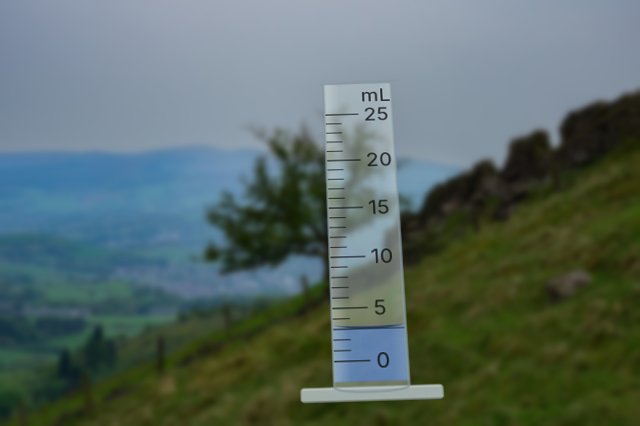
3 mL
